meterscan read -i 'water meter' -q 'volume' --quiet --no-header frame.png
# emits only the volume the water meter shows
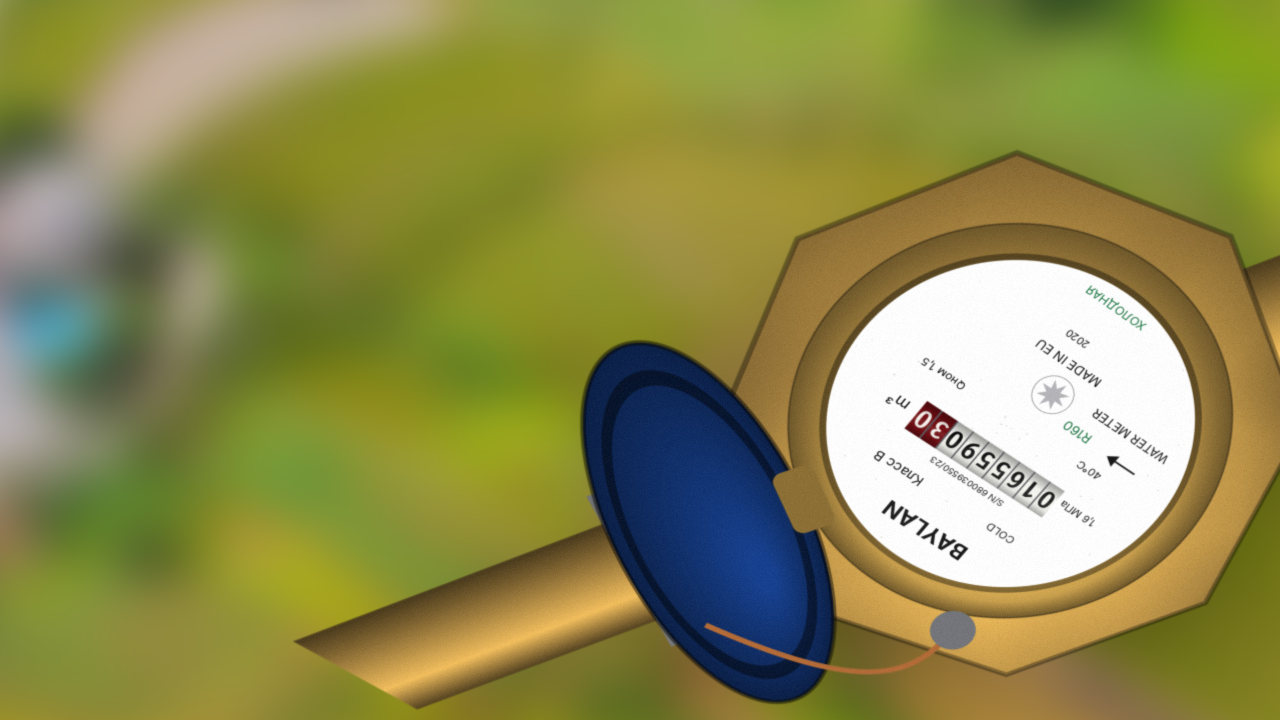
165590.30 m³
